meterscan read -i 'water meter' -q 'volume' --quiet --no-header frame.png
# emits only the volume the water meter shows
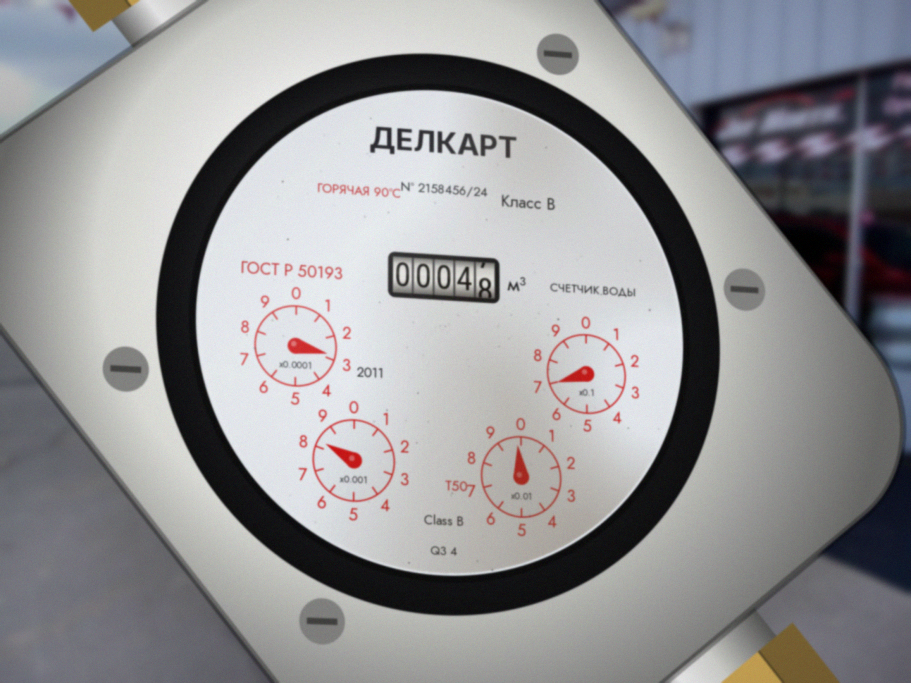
47.6982 m³
